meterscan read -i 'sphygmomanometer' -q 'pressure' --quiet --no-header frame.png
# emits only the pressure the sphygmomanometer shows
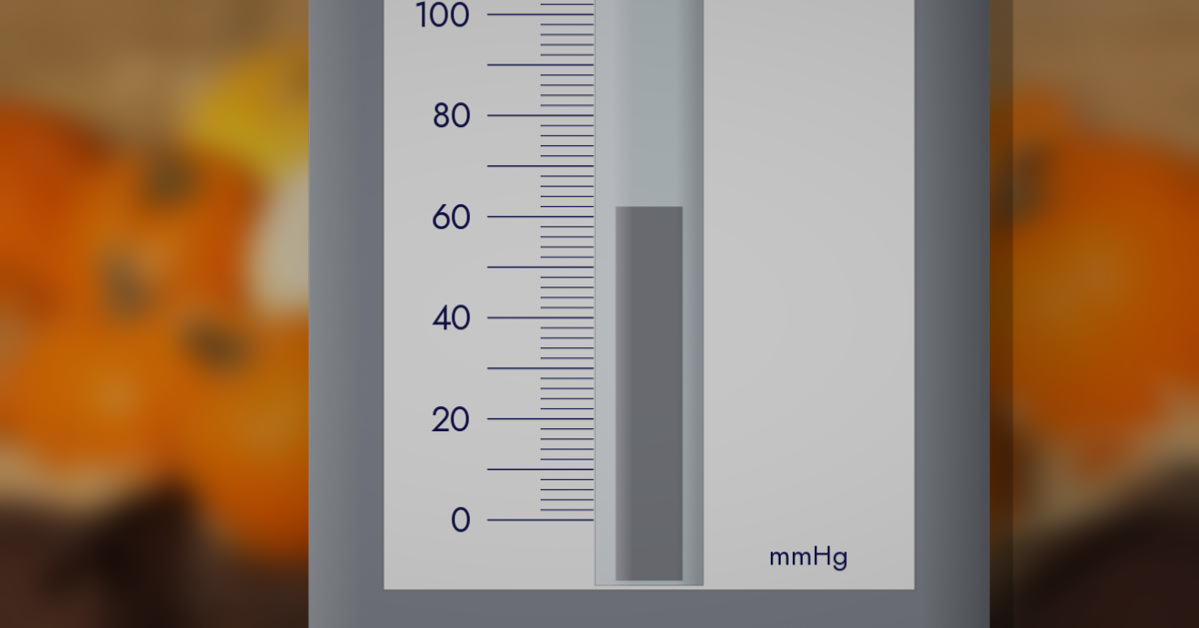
62 mmHg
